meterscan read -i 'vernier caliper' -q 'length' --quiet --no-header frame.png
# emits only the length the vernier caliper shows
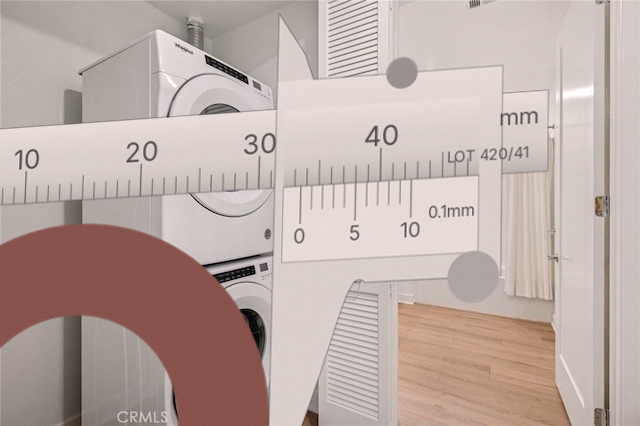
33.5 mm
